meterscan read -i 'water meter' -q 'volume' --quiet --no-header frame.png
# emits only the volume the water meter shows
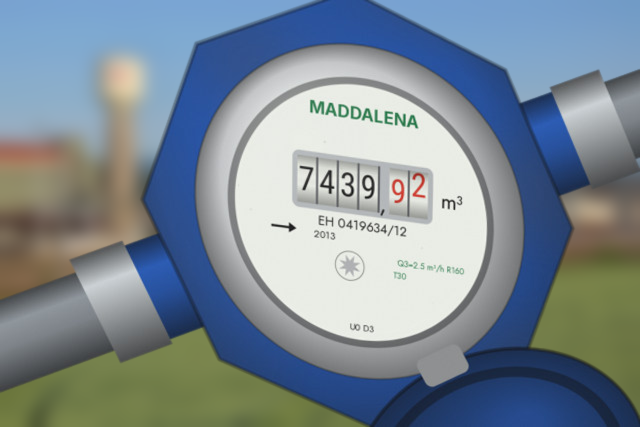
7439.92 m³
